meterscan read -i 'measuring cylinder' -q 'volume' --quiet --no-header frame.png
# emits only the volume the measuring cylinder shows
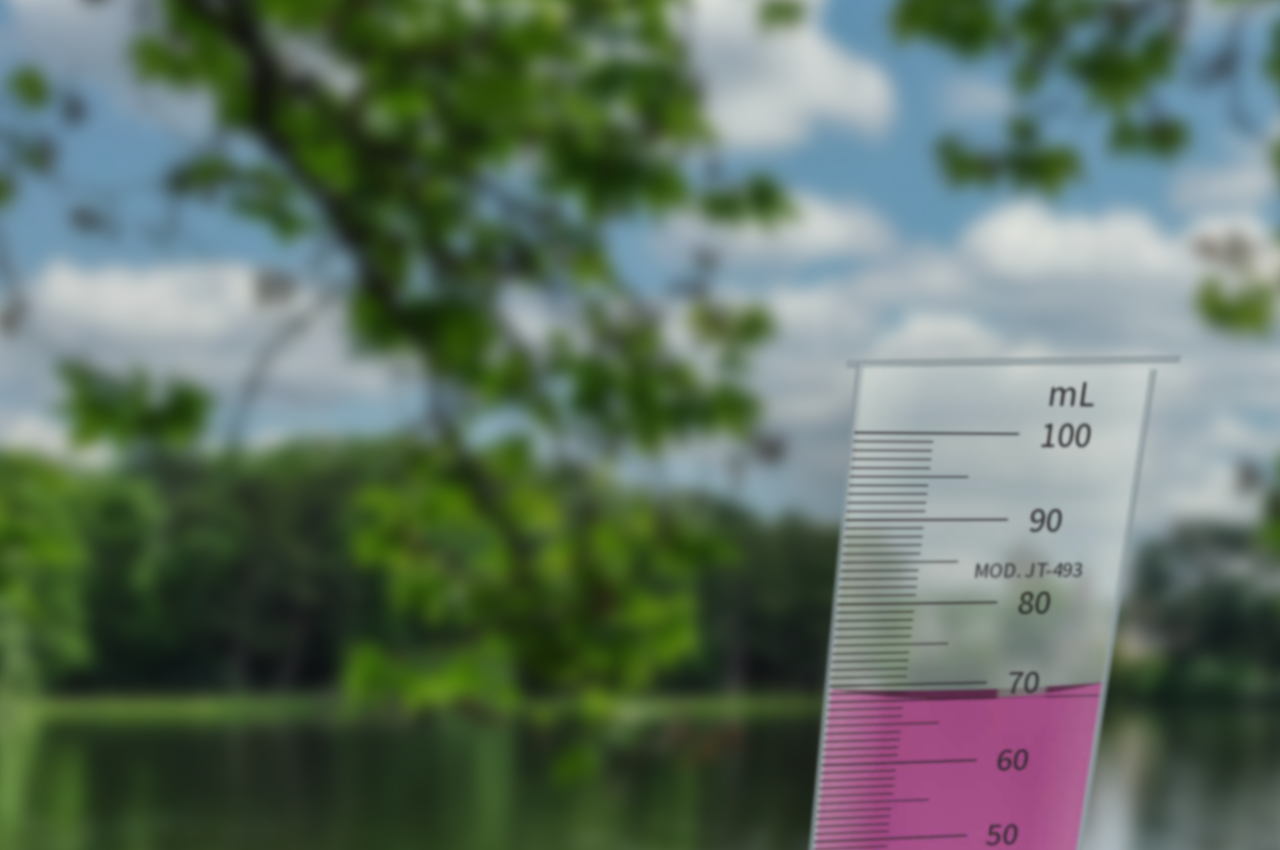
68 mL
